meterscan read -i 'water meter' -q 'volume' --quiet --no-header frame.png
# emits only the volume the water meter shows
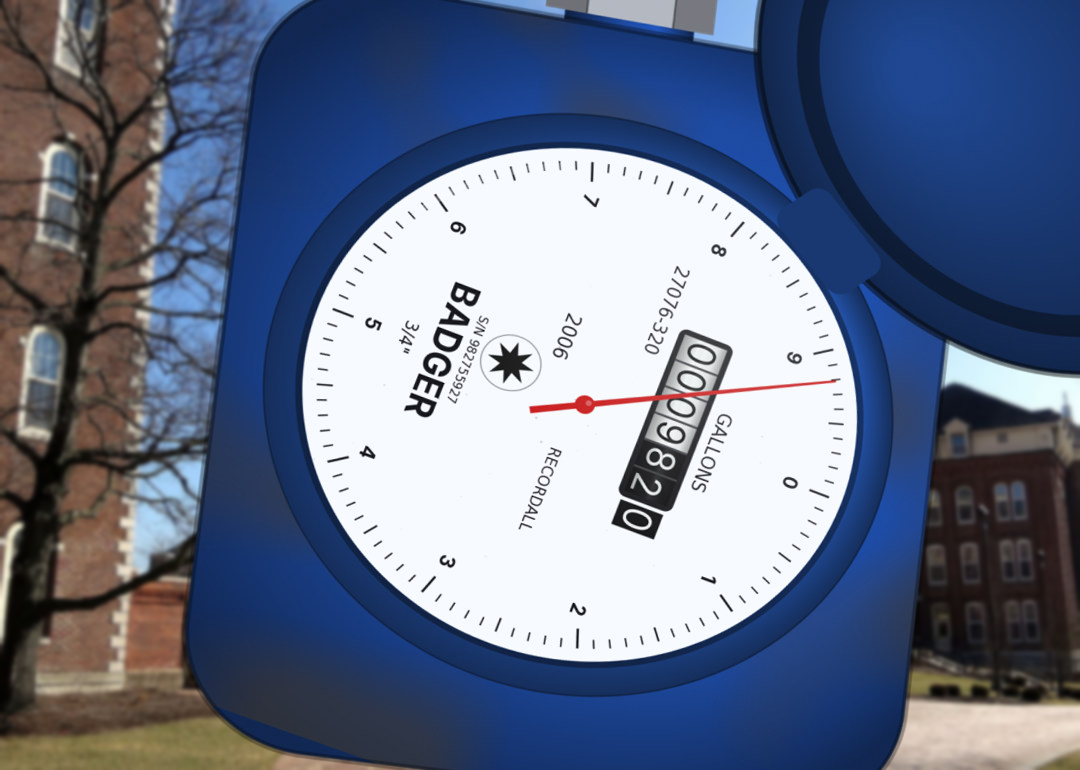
9819.2 gal
